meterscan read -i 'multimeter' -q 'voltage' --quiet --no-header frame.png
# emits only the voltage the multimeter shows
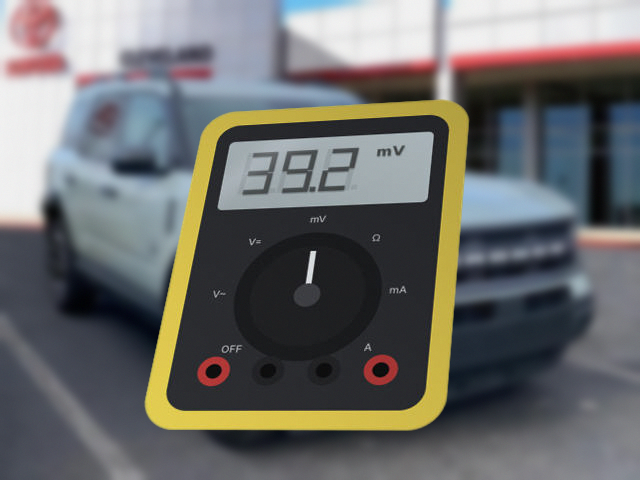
39.2 mV
